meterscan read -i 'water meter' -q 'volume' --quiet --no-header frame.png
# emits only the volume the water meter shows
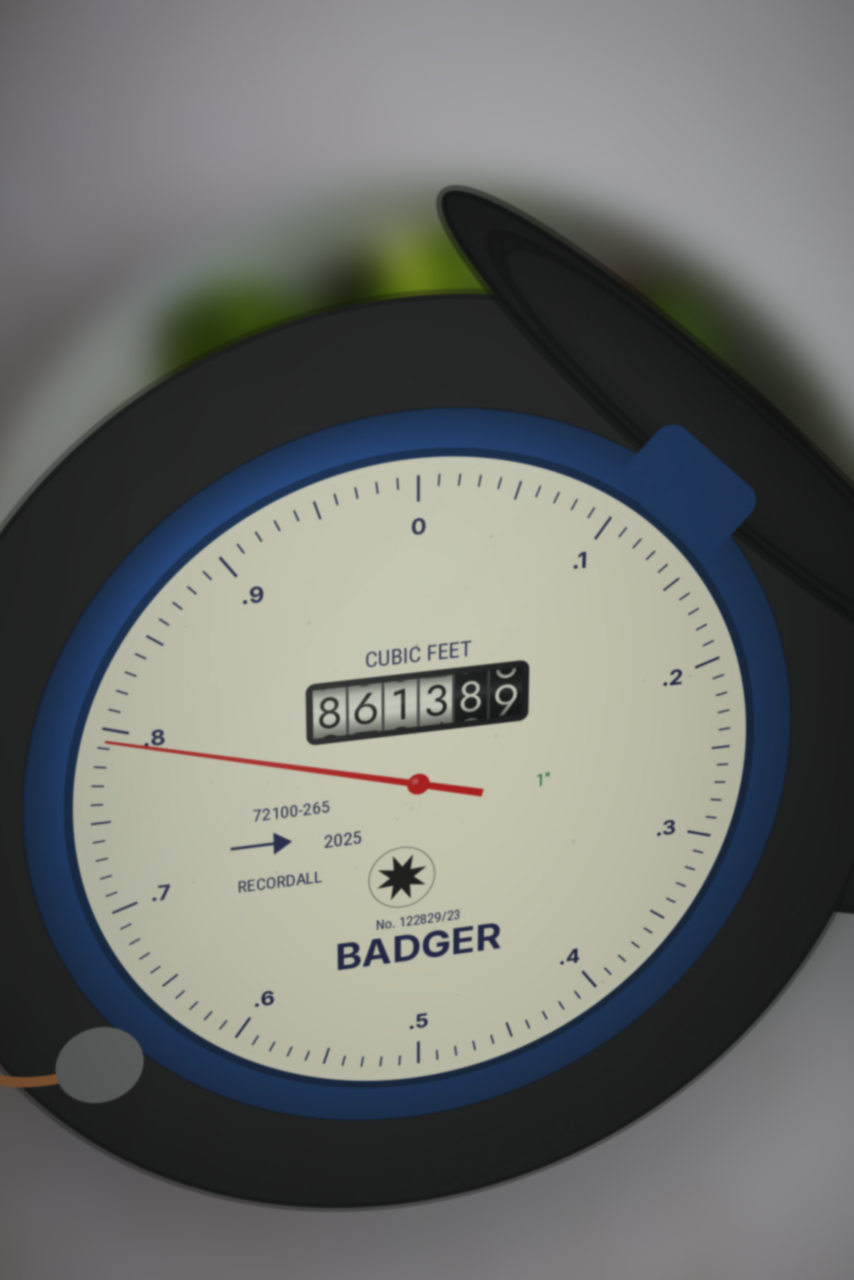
861388.79 ft³
